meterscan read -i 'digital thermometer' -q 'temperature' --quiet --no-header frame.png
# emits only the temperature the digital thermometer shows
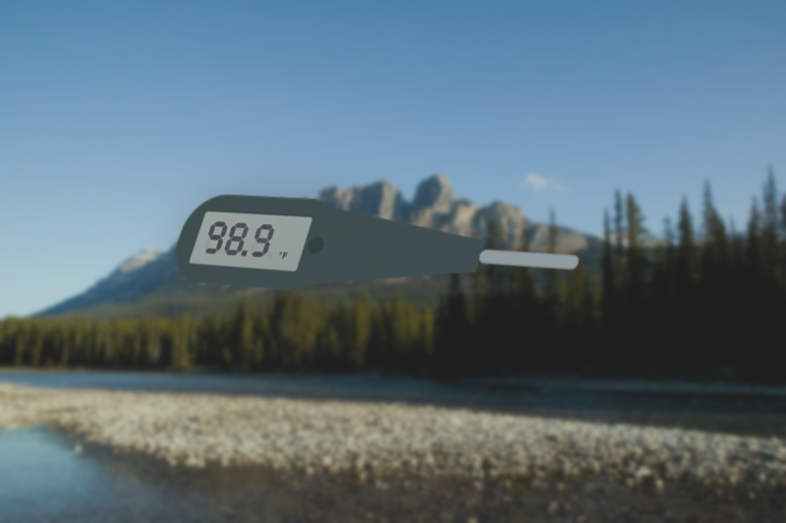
98.9 °F
